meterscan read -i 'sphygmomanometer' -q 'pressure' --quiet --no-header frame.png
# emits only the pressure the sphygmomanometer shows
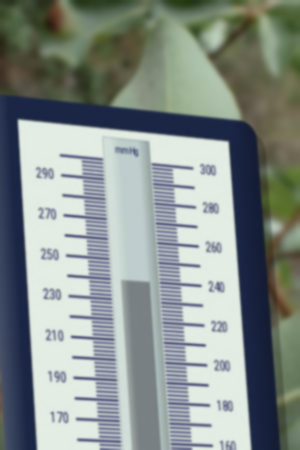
240 mmHg
